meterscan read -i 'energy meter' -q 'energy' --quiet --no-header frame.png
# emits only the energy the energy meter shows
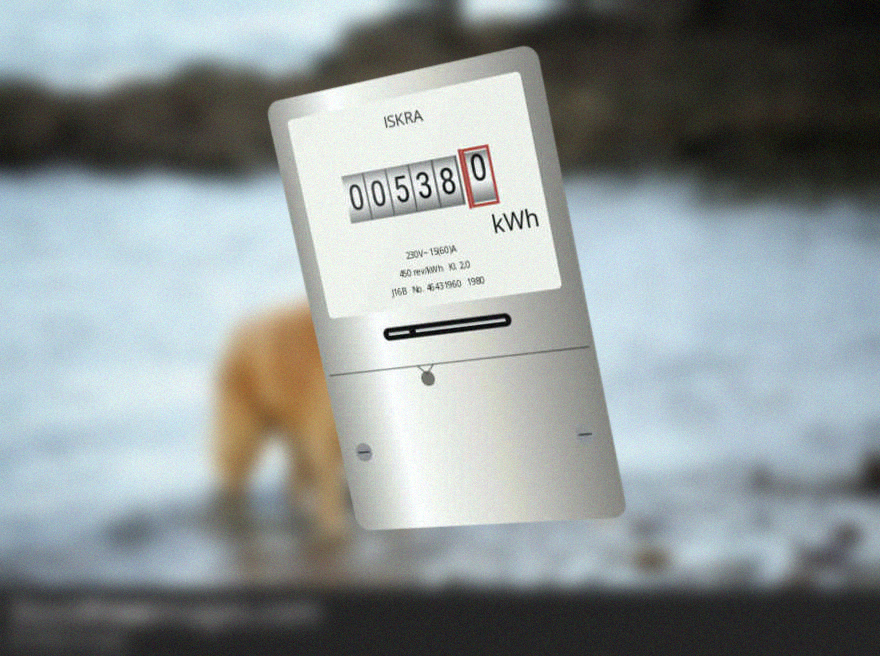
538.0 kWh
